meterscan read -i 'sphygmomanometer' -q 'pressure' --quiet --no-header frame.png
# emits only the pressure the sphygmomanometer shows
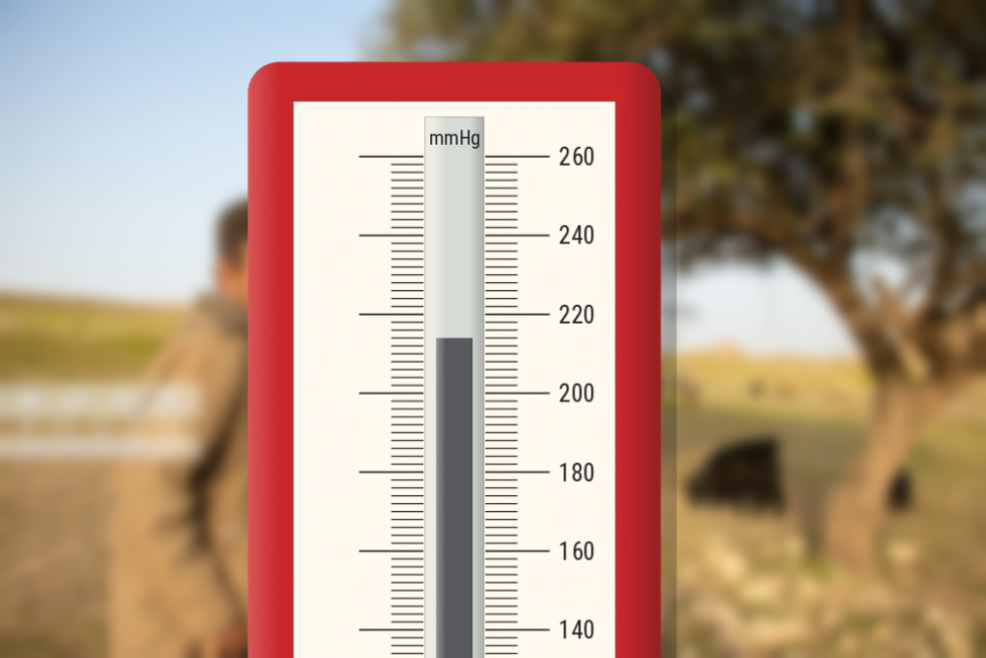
214 mmHg
